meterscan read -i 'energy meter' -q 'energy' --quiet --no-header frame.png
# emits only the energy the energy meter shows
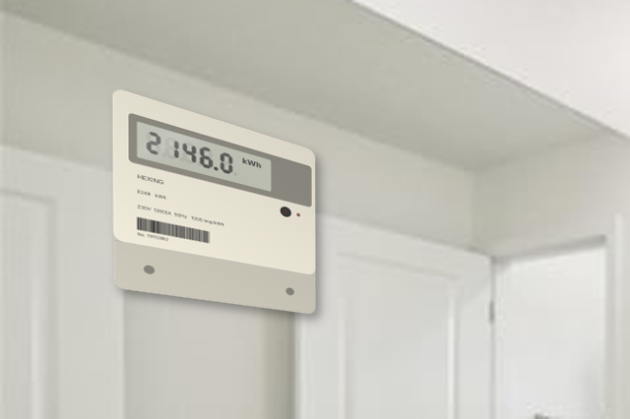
2146.0 kWh
